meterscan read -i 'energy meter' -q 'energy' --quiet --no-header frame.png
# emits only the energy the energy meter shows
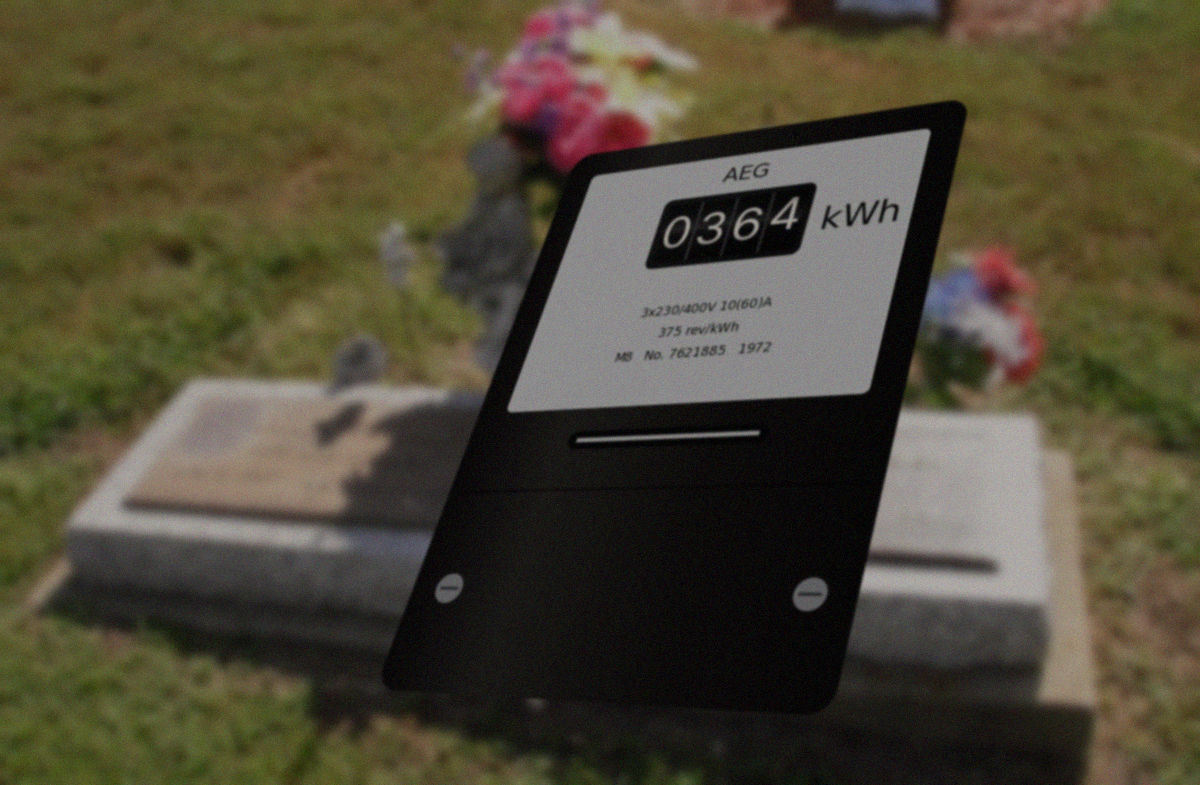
364 kWh
